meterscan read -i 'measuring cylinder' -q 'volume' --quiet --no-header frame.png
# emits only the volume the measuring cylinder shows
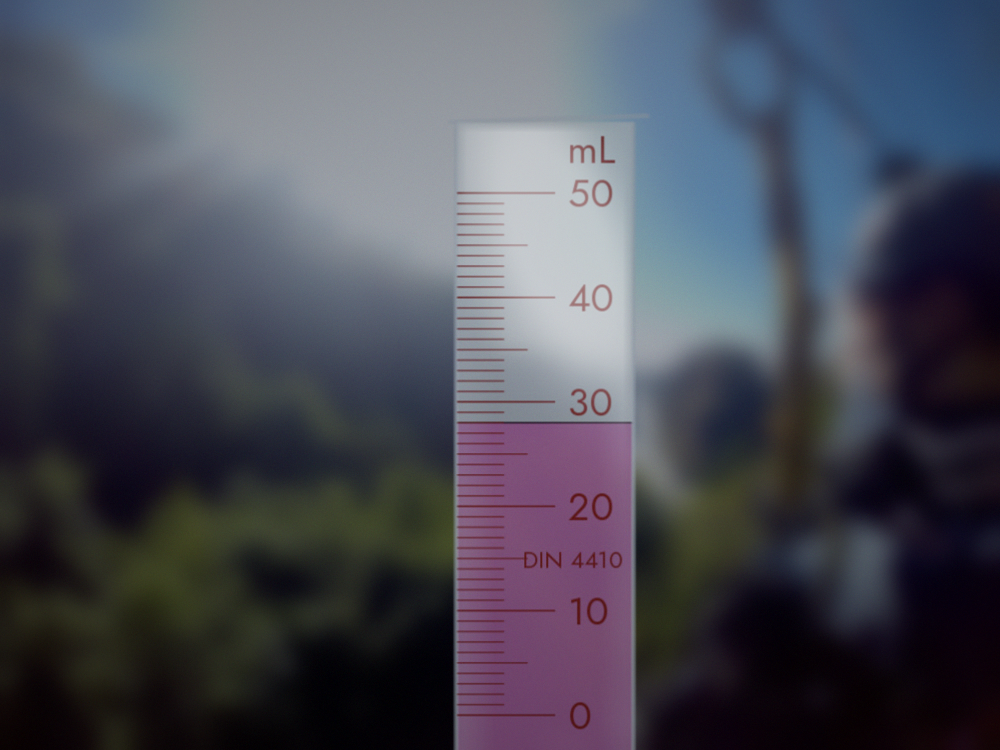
28 mL
